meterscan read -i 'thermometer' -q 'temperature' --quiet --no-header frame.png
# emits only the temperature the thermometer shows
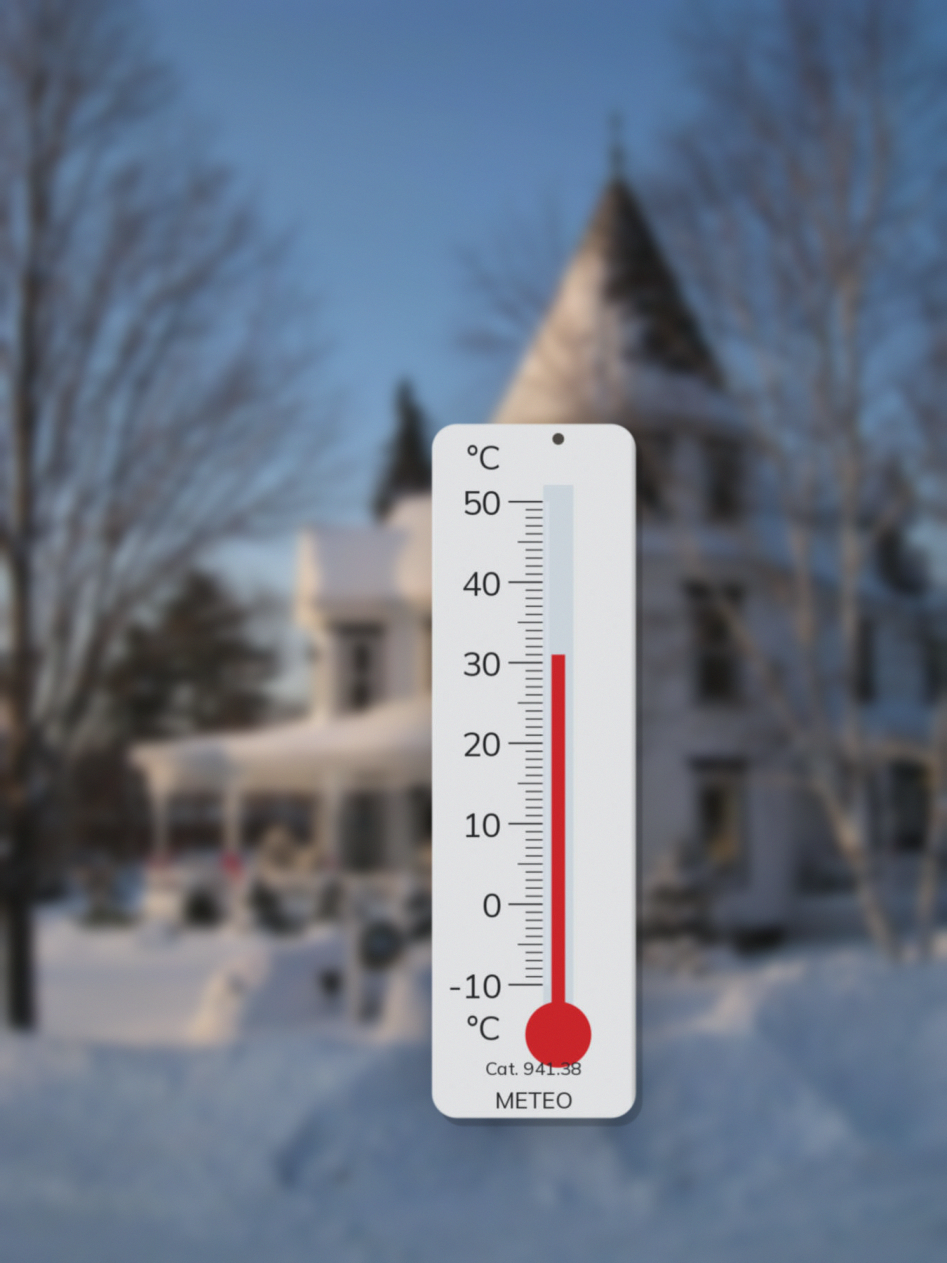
31 °C
